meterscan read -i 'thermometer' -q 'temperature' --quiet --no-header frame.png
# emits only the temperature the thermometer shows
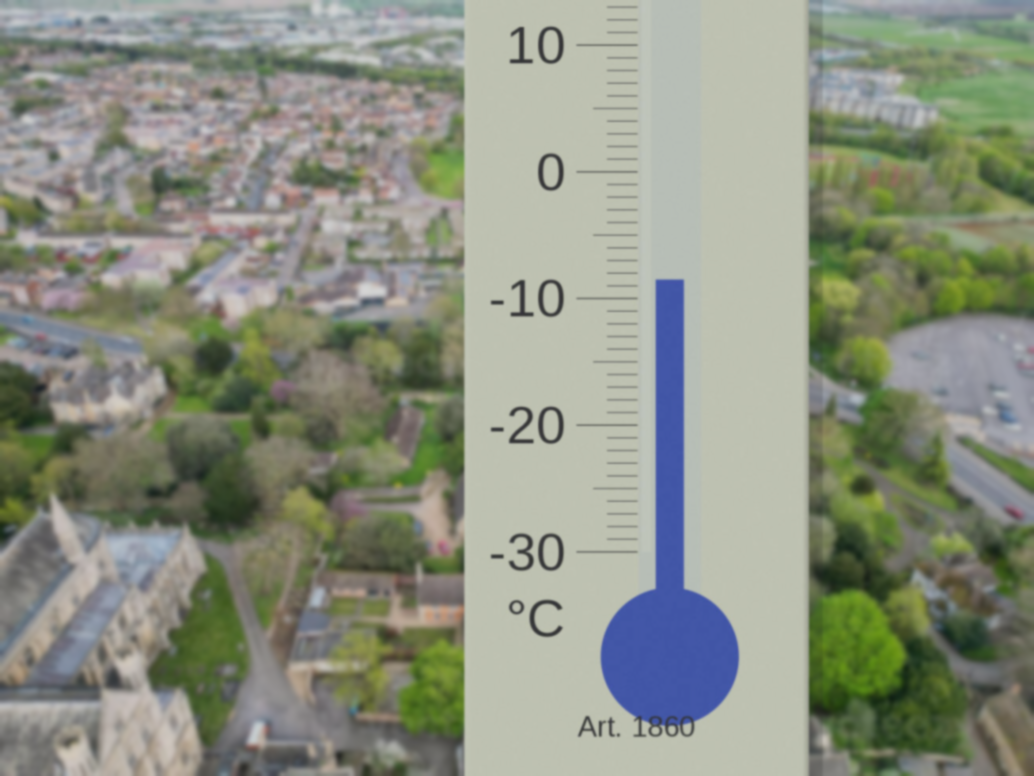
-8.5 °C
